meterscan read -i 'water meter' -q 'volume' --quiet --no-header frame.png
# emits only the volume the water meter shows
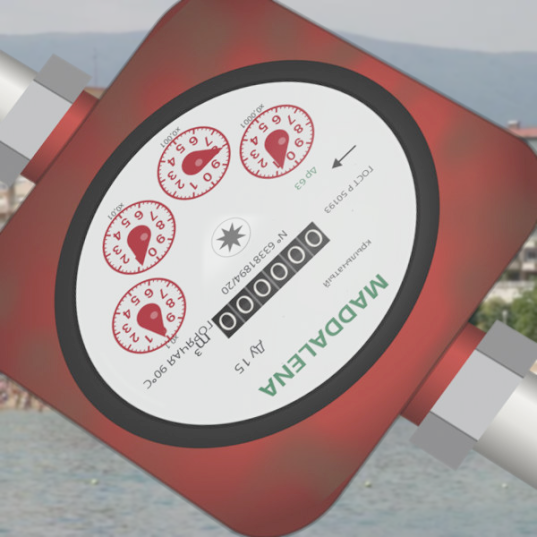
0.0080 m³
